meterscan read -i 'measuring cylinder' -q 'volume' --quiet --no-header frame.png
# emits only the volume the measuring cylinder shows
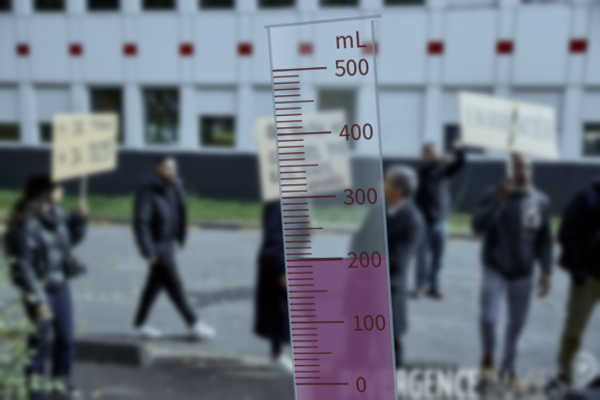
200 mL
